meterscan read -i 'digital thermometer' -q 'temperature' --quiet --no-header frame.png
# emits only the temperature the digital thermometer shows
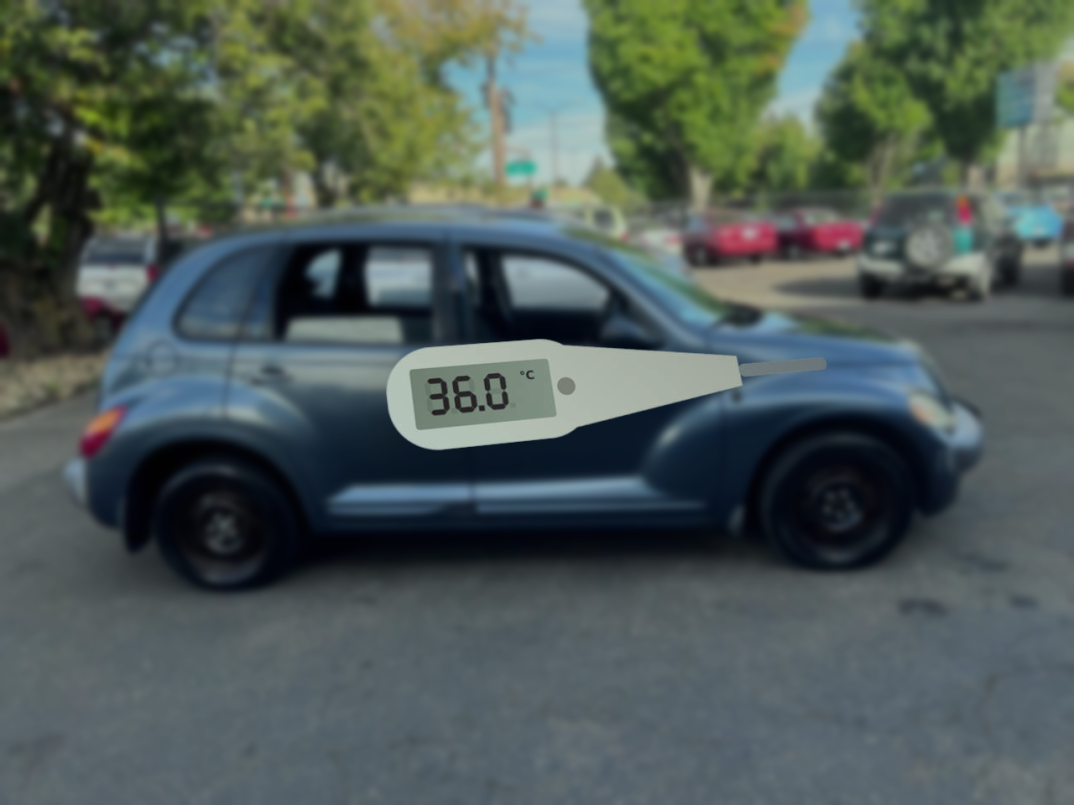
36.0 °C
